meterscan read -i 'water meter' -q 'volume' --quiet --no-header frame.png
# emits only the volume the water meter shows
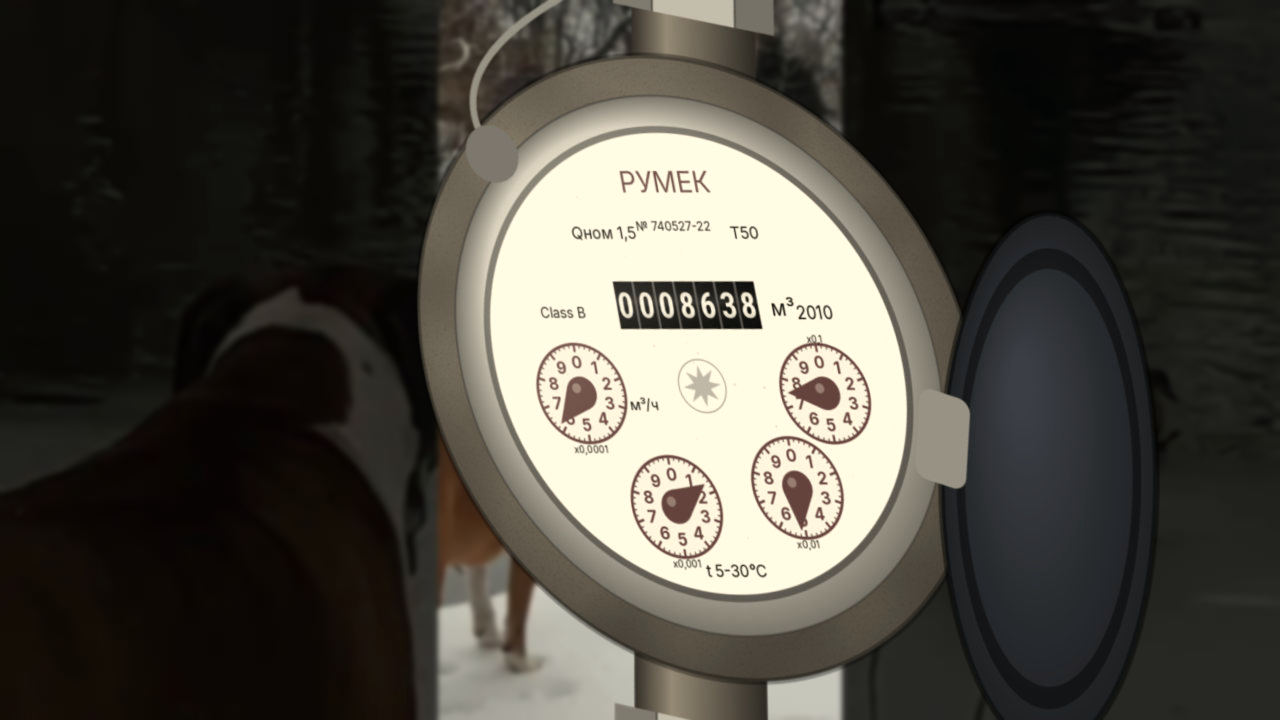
8638.7516 m³
